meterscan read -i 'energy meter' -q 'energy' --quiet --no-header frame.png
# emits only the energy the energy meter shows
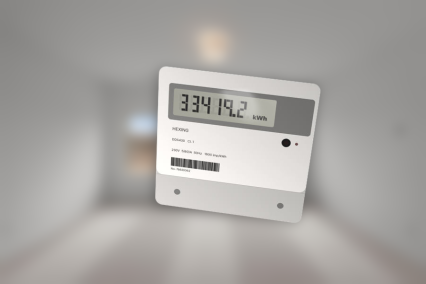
33419.2 kWh
